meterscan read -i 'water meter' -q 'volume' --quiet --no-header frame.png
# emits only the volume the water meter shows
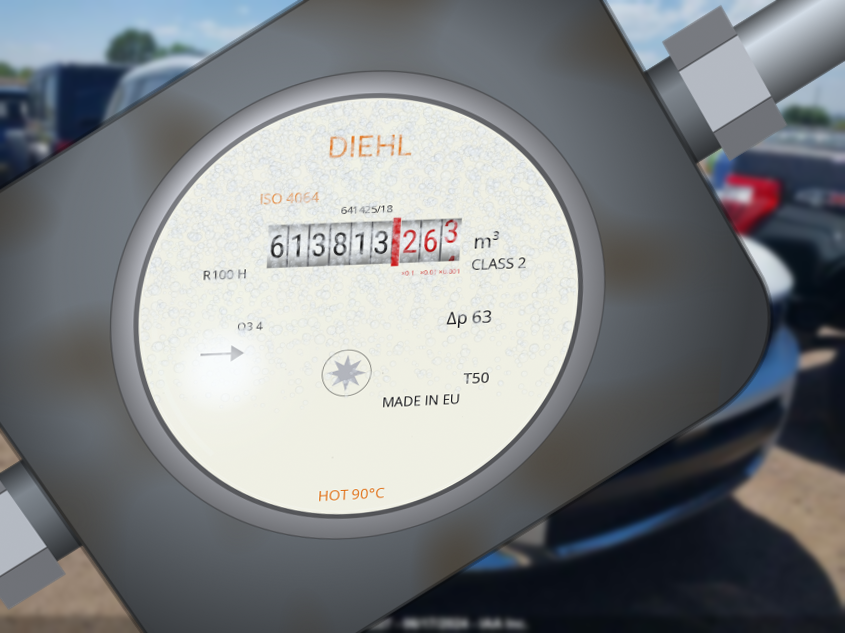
613813.263 m³
